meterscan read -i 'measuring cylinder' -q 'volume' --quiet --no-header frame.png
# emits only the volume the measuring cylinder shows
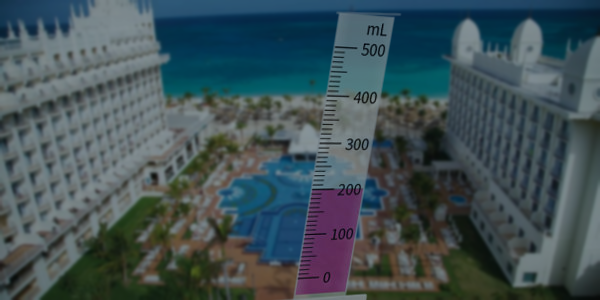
200 mL
